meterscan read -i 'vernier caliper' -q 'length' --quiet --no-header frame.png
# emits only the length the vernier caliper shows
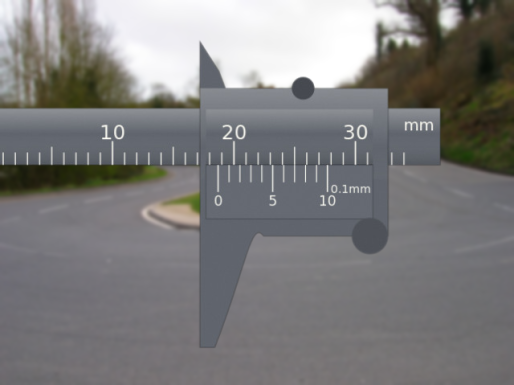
18.7 mm
